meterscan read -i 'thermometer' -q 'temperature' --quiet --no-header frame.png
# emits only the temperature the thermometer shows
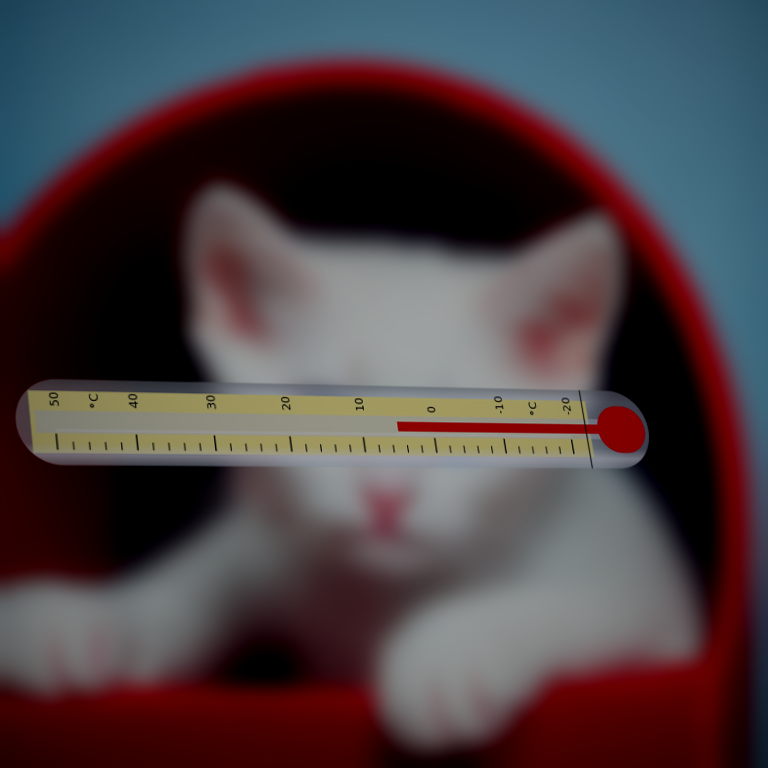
5 °C
